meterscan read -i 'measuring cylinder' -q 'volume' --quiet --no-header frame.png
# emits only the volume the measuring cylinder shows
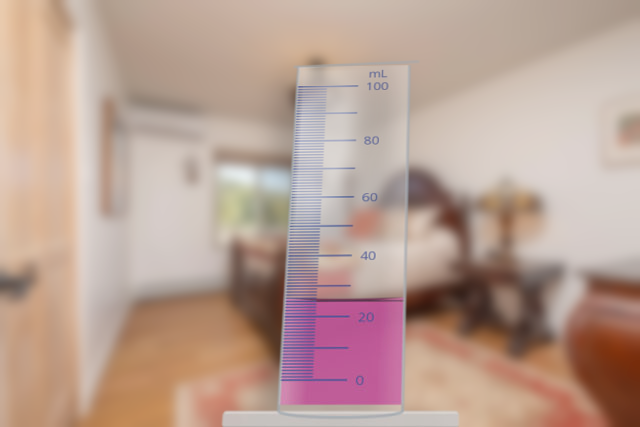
25 mL
